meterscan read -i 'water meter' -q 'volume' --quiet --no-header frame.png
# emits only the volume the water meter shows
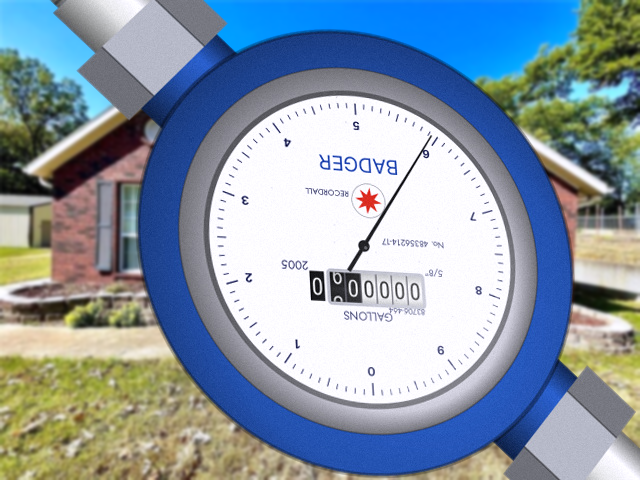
85.9 gal
